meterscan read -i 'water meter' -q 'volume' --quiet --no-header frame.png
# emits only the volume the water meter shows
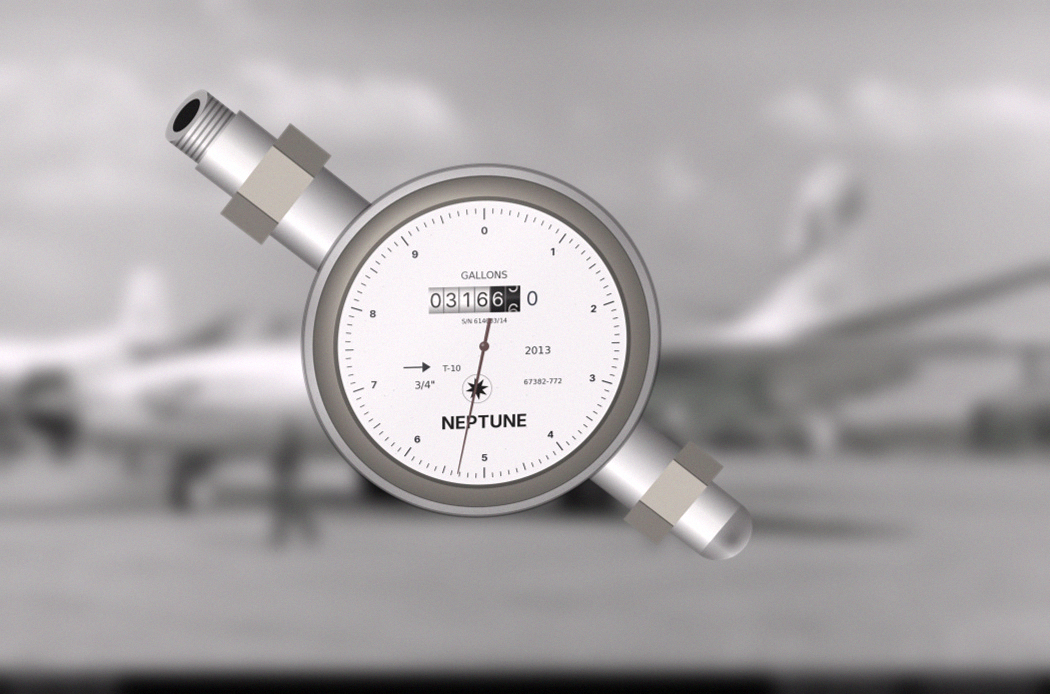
316655.3 gal
